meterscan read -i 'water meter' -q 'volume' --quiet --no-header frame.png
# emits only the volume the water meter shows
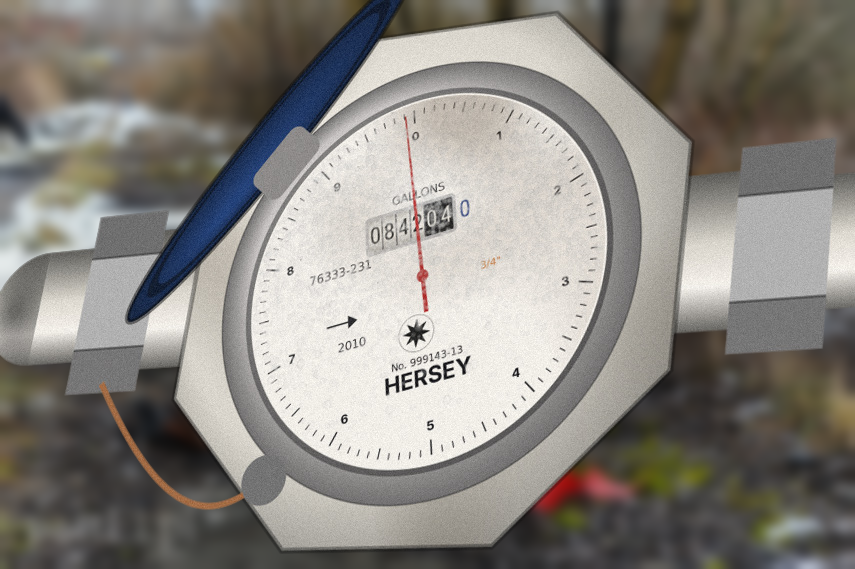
842039.9 gal
